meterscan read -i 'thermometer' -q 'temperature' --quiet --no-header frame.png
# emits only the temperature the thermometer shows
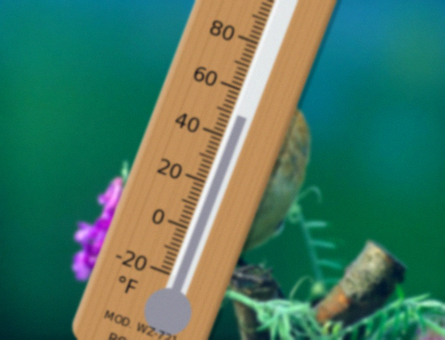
50 °F
